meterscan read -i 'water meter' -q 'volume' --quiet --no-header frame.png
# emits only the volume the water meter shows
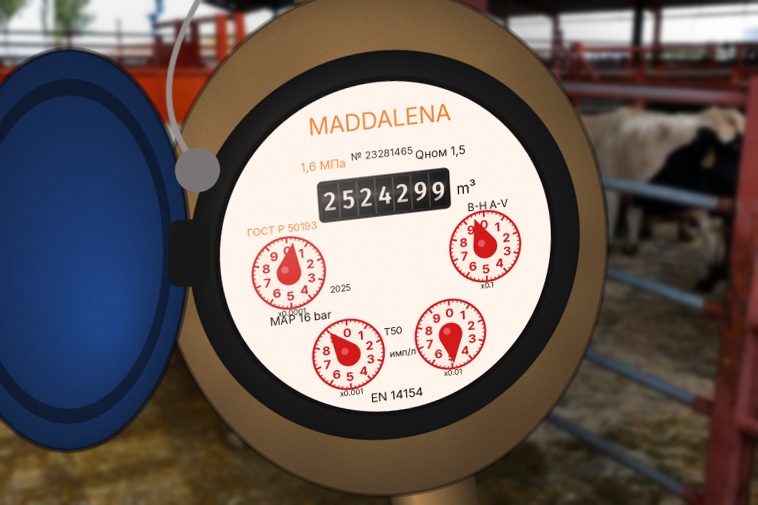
2524298.9490 m³
